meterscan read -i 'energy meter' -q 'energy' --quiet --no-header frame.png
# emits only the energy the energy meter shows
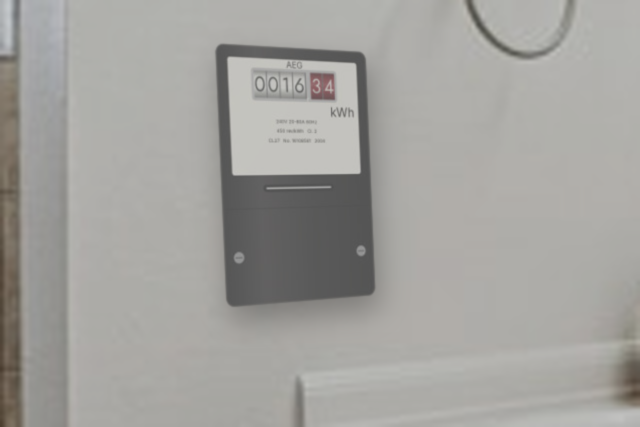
16.34 kWh
